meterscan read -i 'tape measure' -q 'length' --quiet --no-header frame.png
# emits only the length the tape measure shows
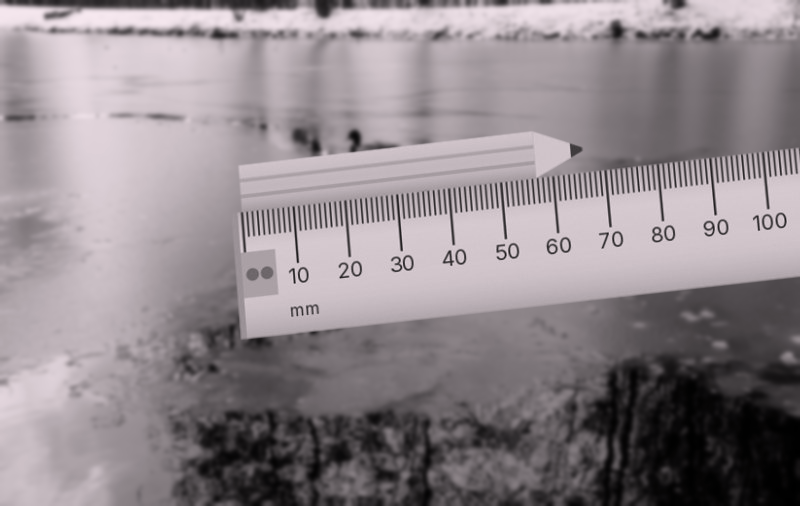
66 mm
